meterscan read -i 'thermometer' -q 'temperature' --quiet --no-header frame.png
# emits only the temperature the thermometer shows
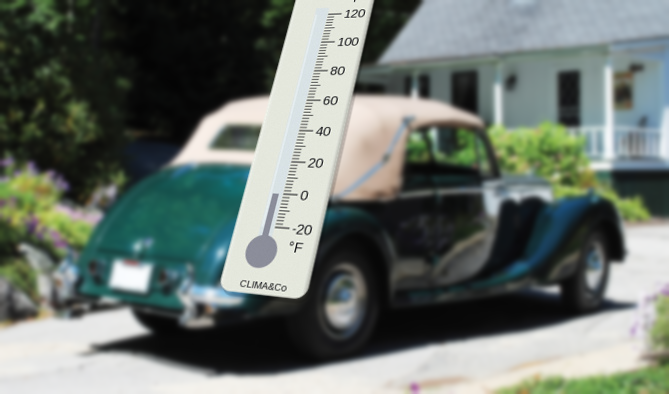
0 °F
